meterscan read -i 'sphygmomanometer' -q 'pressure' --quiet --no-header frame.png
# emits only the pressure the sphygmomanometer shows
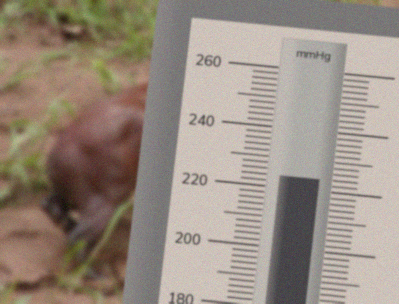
224 mmHg
